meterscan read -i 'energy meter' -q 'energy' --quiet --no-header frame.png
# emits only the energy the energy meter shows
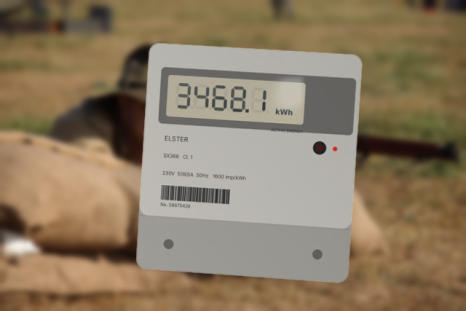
3468.1 kWh
